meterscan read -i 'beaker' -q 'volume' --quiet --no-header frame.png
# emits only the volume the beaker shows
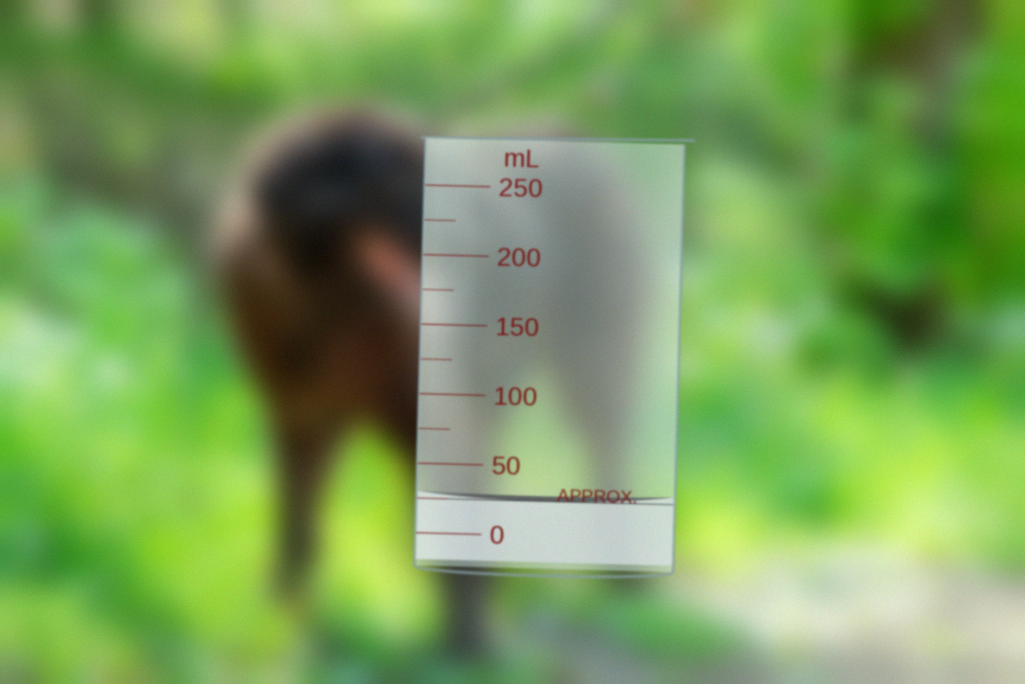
25 mL
